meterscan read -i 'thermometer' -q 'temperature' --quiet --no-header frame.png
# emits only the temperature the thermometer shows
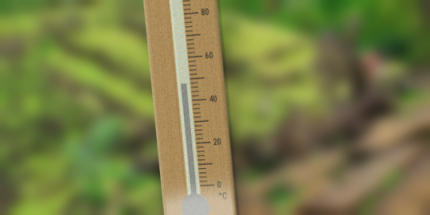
48 °C
